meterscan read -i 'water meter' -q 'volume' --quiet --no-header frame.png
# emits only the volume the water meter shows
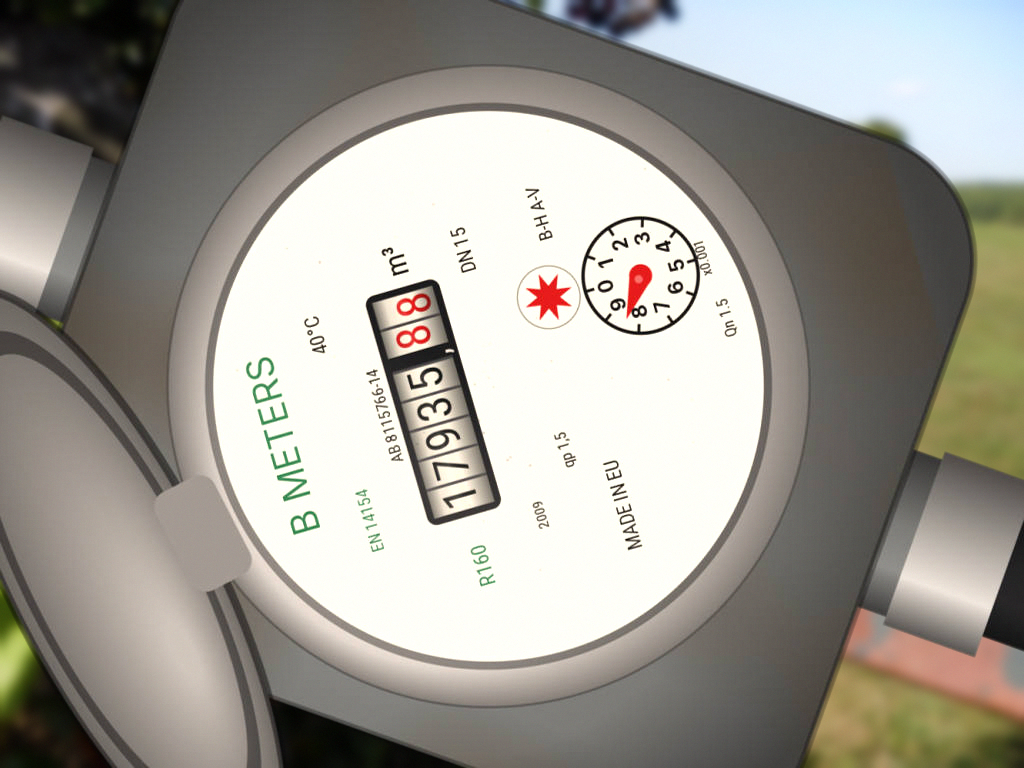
17935.878 m³
